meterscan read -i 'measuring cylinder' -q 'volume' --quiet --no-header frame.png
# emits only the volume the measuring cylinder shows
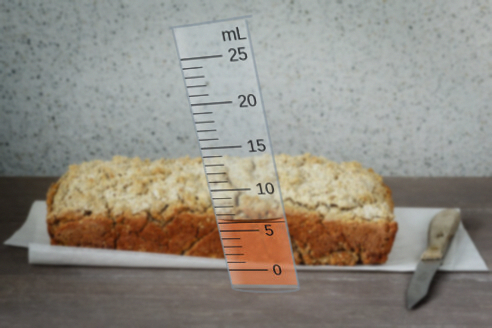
6 mL
